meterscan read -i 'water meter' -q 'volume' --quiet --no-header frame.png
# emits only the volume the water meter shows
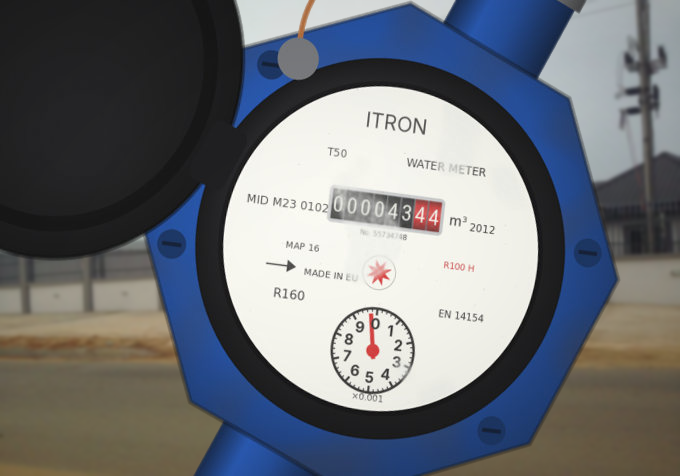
43.439 m³
